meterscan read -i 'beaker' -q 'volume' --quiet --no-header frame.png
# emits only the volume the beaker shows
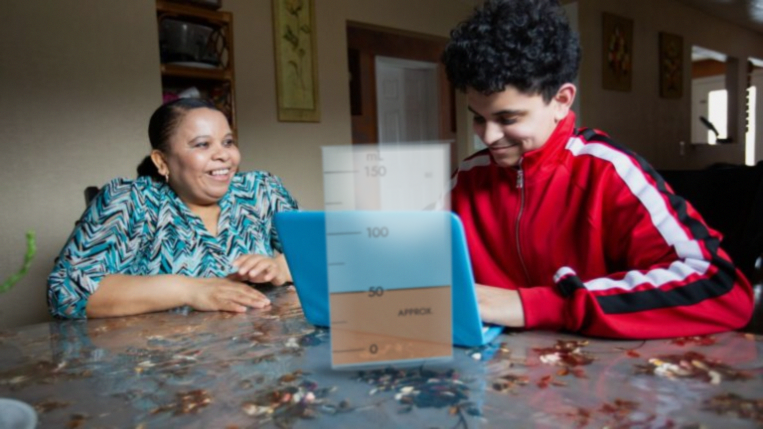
50 mL
